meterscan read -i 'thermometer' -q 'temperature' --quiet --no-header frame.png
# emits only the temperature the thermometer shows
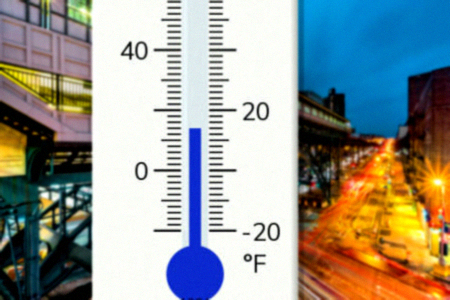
14 °F
